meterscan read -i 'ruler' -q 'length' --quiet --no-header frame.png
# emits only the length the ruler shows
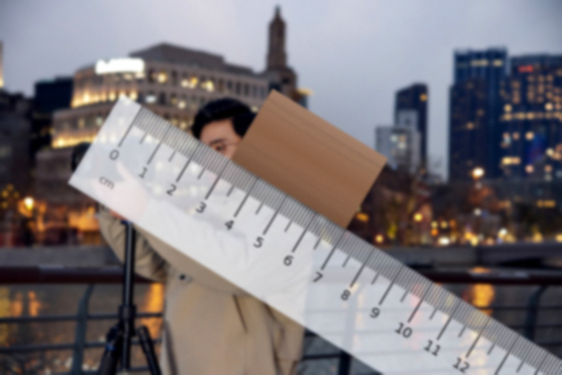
4 cm
